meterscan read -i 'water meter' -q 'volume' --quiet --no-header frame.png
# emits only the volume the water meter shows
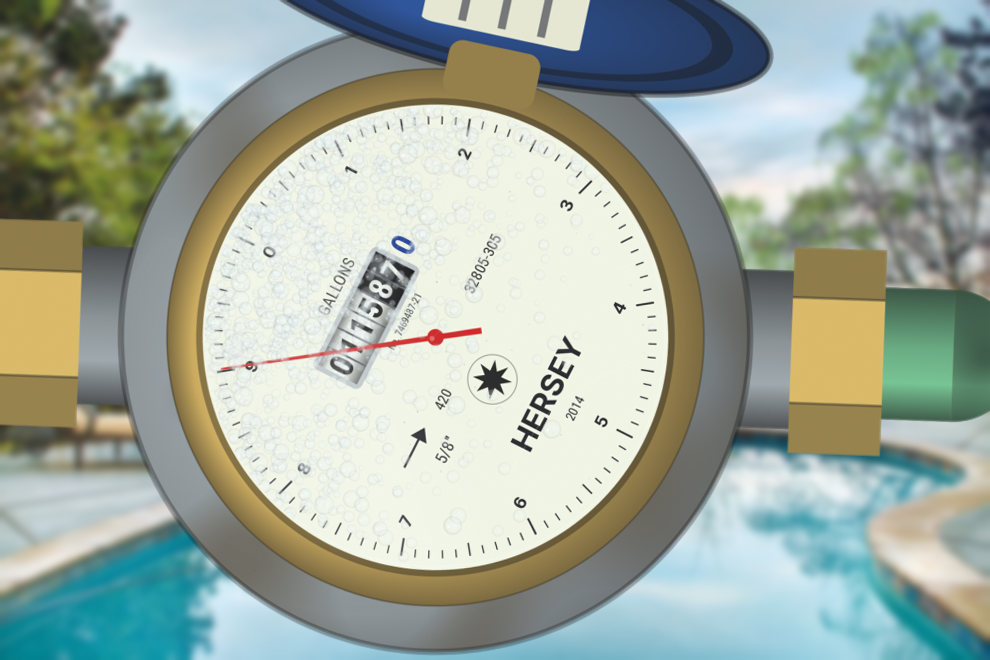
115869.0 gal
